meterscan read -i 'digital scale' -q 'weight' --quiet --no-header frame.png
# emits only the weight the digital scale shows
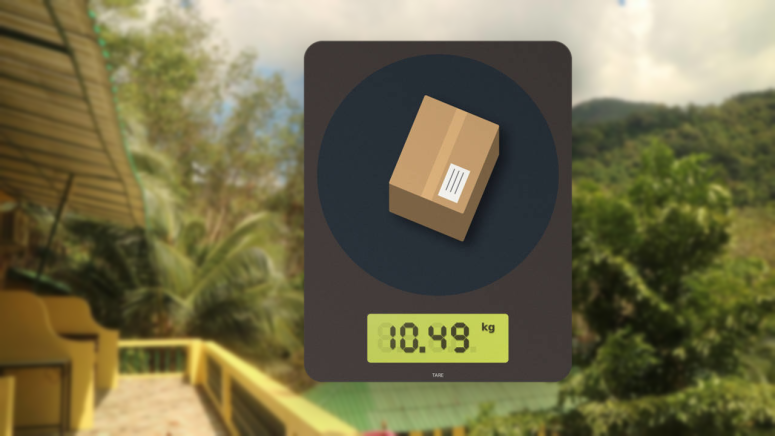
10.49 kg
